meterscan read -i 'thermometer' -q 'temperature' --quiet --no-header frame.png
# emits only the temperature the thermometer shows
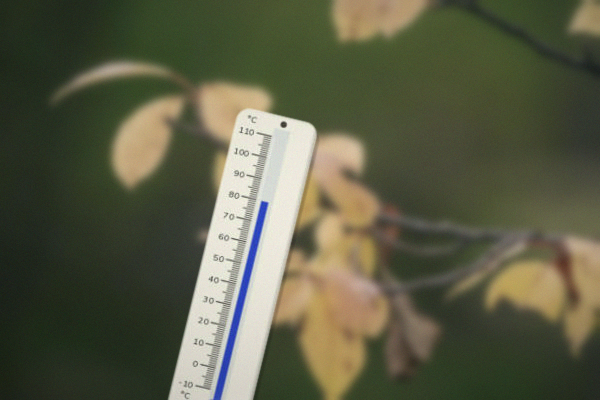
80 °C
